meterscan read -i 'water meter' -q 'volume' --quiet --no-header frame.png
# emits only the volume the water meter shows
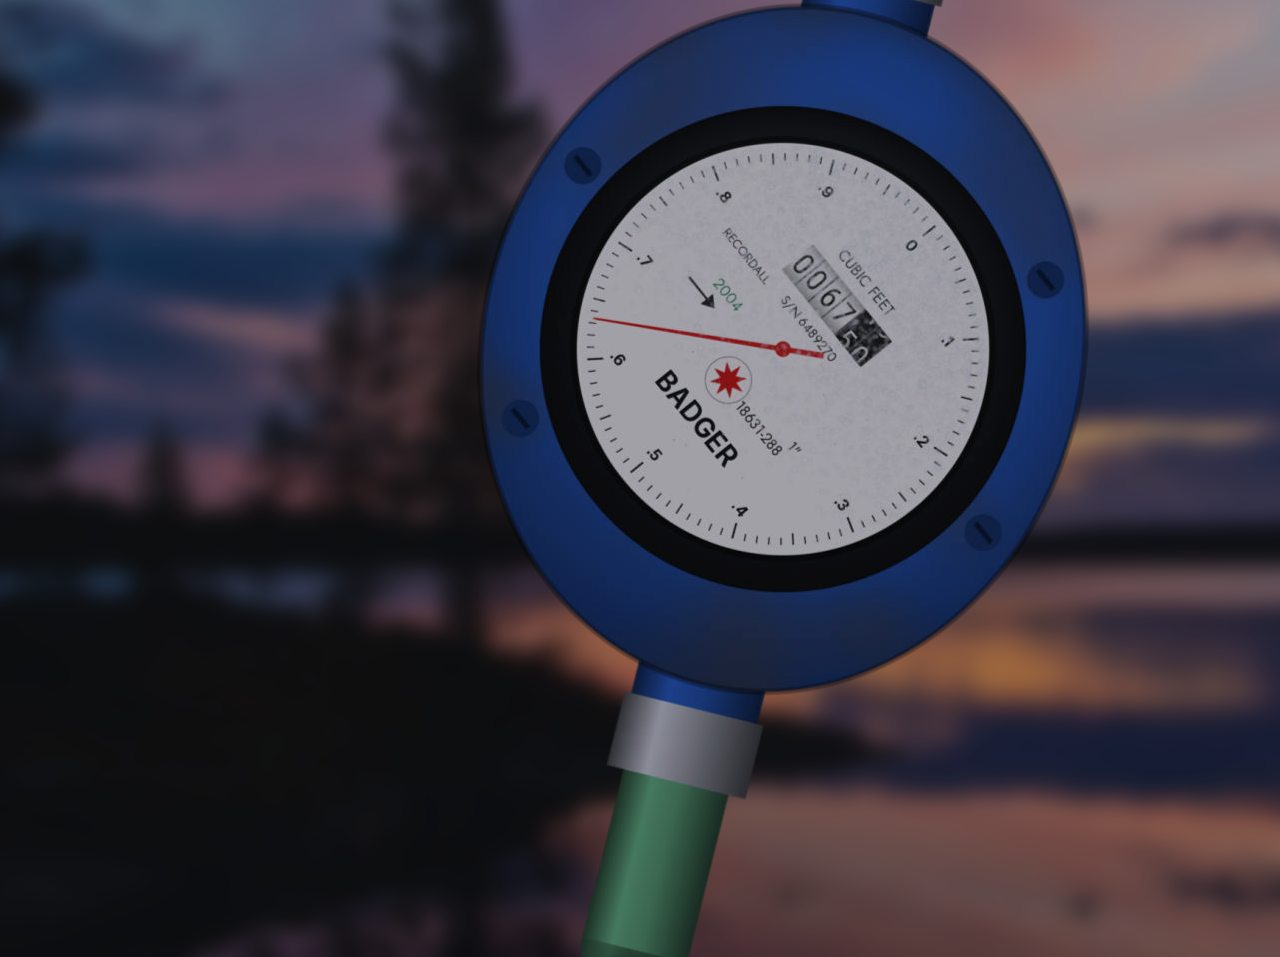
6749.63 ft³
